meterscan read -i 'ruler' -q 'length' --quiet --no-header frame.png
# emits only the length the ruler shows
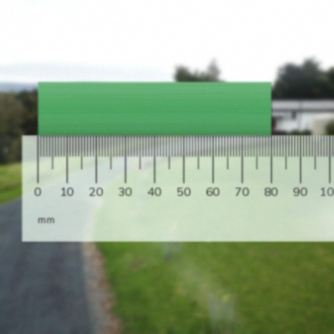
80 mm
